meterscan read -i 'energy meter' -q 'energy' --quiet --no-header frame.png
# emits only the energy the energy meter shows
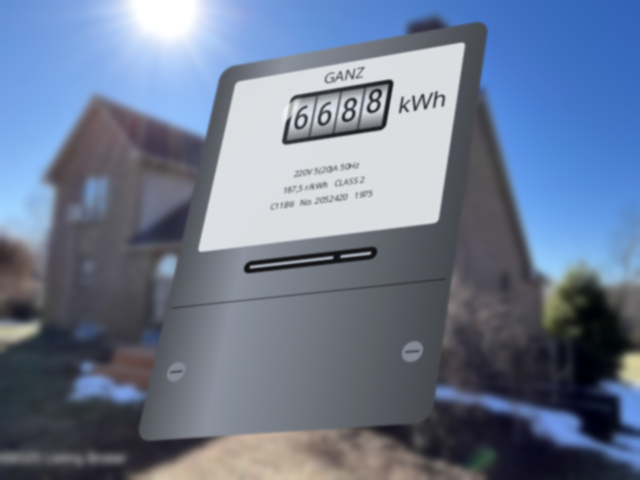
6688 kWh
